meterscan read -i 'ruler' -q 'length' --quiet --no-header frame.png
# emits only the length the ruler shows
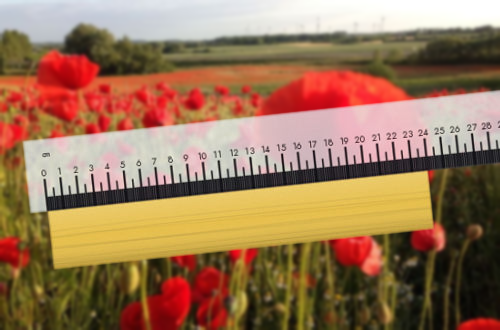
24 cm
